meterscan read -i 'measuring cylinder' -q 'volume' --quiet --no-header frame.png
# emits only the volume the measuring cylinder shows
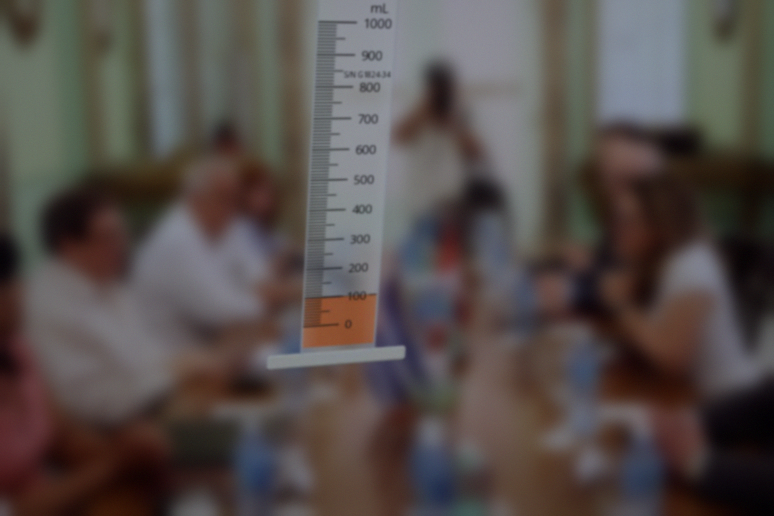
100 mL
